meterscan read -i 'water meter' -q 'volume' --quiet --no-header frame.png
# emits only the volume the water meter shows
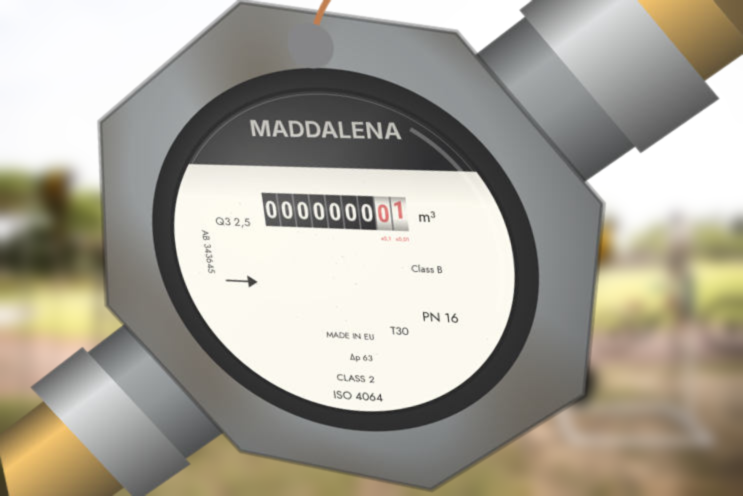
0.01 m³
